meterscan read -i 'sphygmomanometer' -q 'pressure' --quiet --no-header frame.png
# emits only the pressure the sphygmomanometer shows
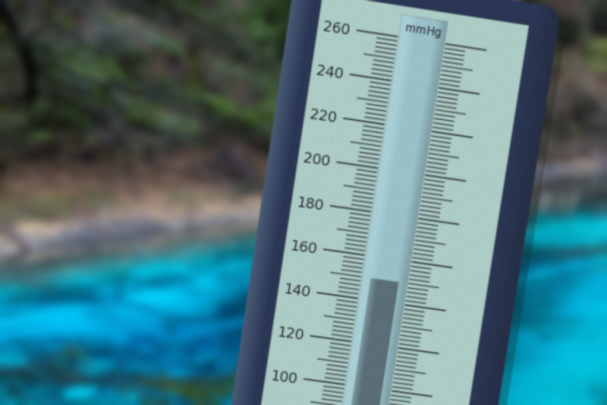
150 mmHg
